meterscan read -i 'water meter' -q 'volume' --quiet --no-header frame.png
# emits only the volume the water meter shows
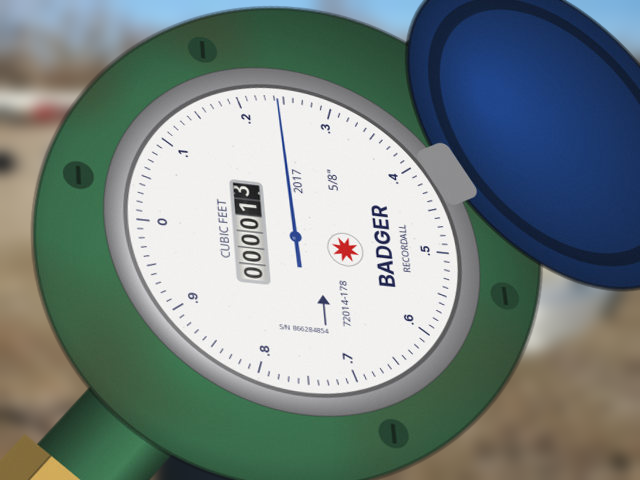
13.24 ft³
